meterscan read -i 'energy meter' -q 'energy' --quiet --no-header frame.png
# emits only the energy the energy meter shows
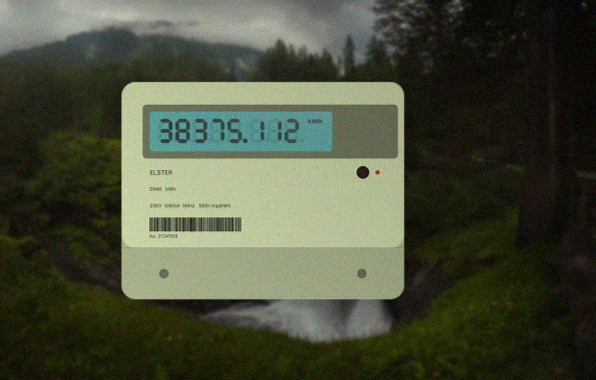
38375.112 kWh
